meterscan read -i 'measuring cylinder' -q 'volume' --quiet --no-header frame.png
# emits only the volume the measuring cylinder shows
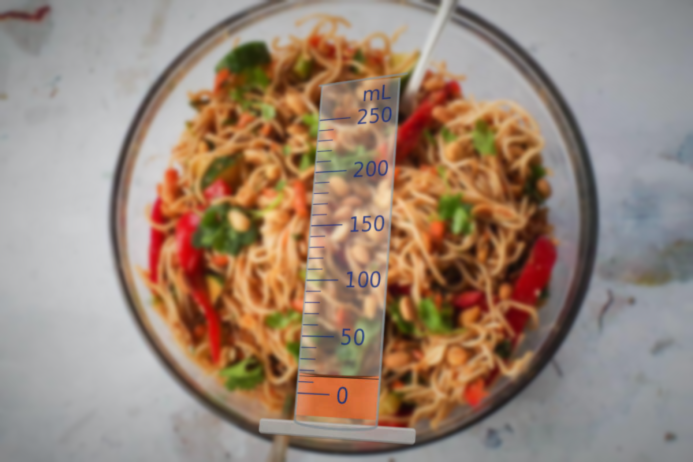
15 mL
